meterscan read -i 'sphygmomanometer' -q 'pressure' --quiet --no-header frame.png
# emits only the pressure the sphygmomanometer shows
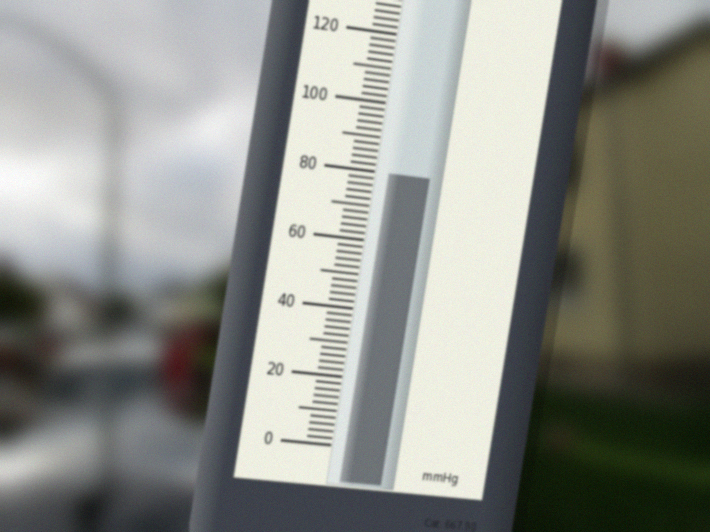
80 mmHg
